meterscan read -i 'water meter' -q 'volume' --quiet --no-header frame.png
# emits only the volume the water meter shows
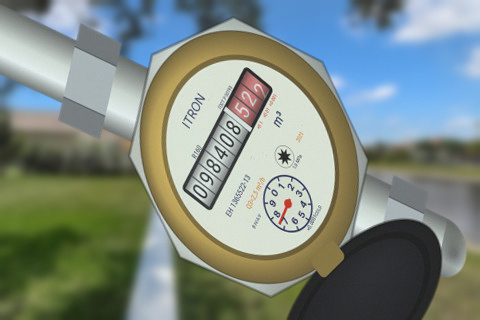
98408.5217 m³
